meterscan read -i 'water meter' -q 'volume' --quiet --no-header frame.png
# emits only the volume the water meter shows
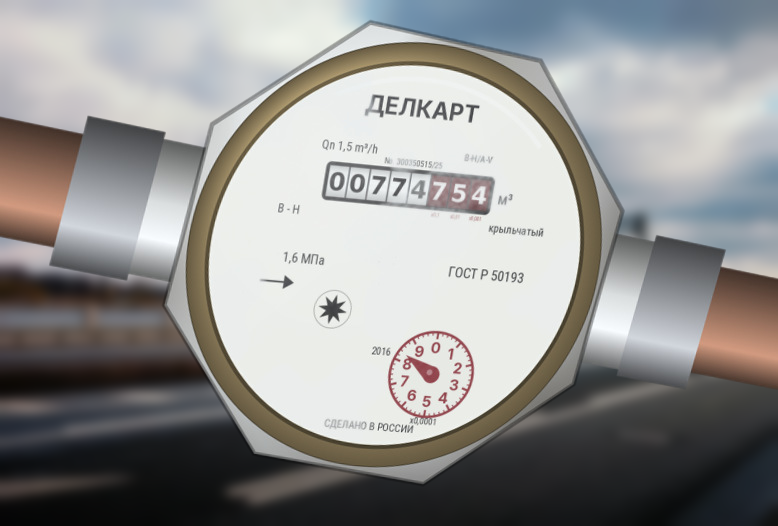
774.7548 m³
